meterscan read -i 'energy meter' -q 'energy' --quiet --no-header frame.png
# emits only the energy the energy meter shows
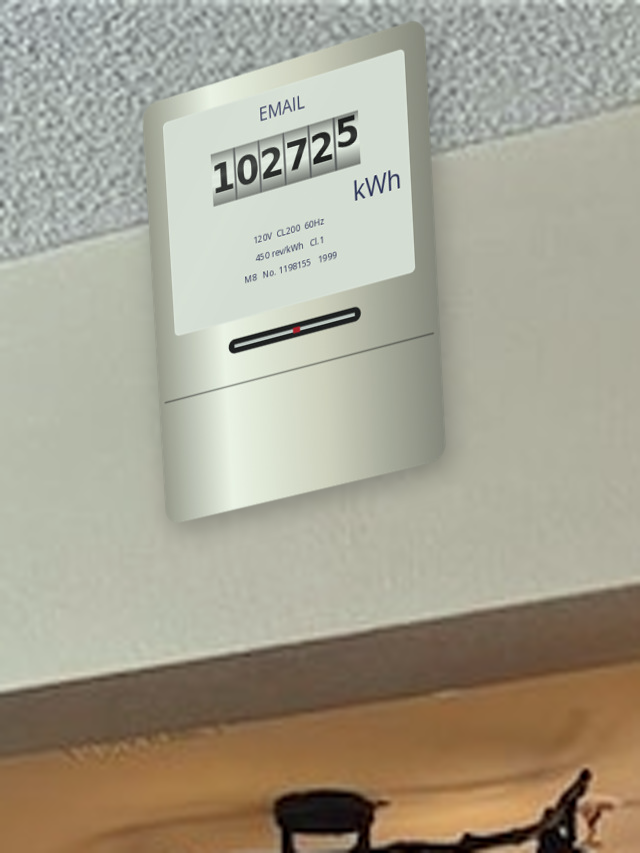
102725 kWh
